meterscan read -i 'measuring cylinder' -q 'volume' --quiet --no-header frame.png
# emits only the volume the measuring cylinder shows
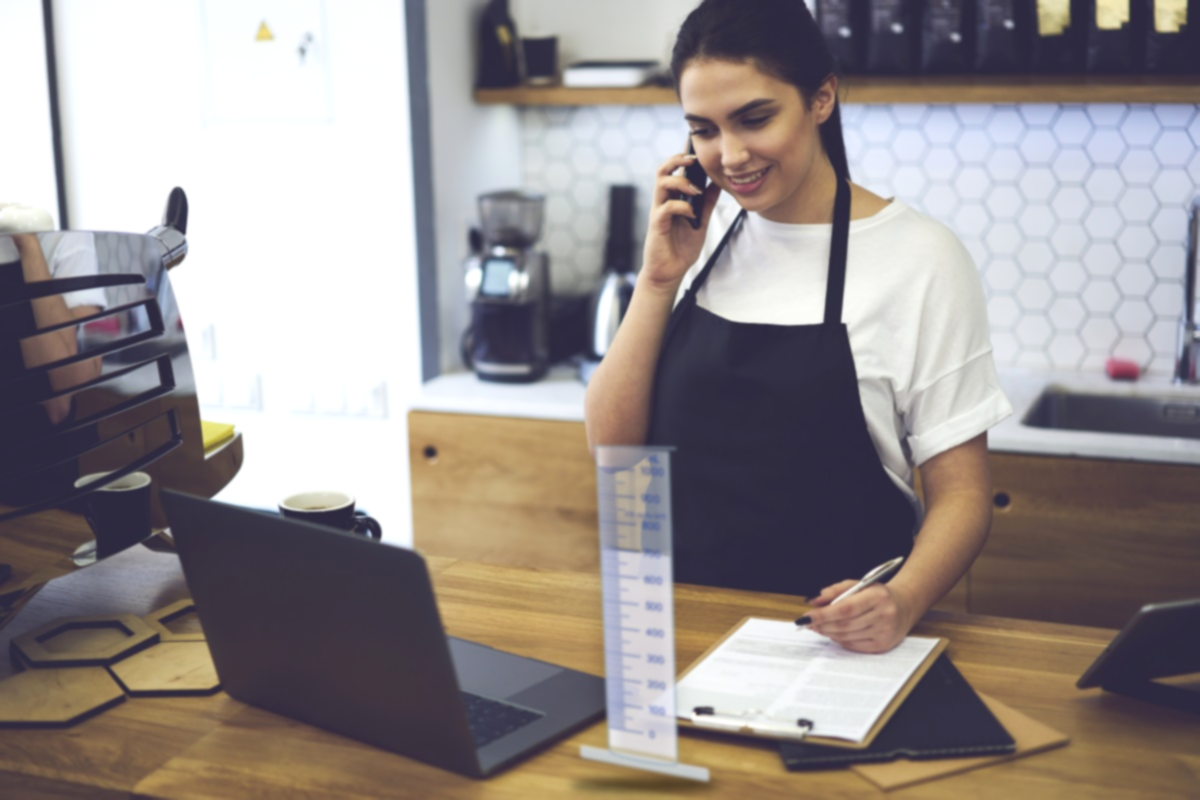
700 mL
